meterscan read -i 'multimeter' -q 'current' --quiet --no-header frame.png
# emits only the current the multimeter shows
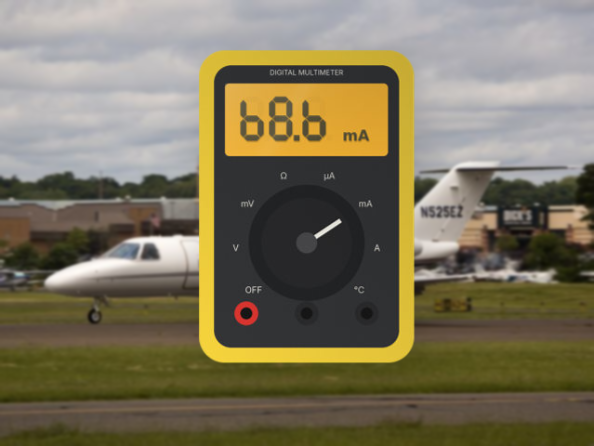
68.6 mA
